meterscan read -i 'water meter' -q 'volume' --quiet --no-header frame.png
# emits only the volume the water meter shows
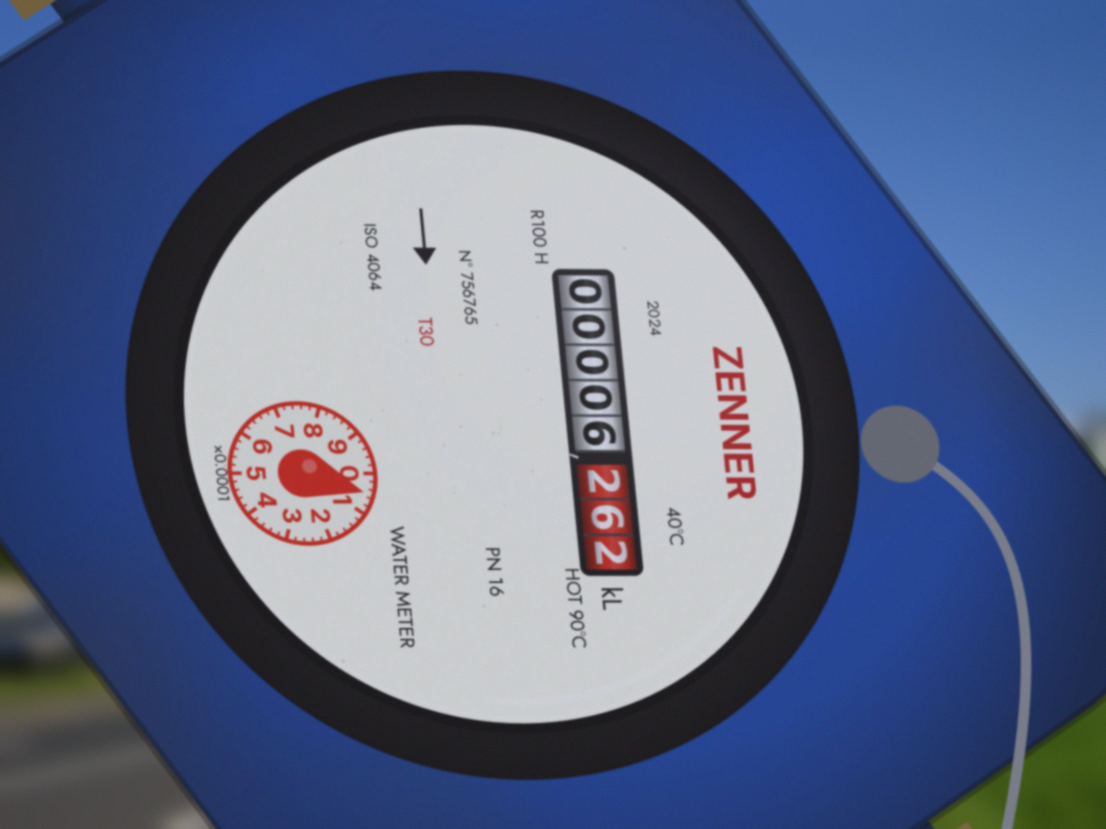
6.2620 kL
